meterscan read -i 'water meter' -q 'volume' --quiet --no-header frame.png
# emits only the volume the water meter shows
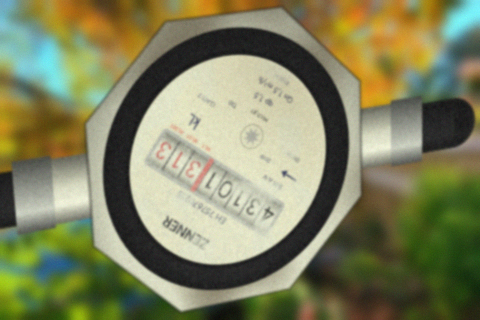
43101.313 kL
